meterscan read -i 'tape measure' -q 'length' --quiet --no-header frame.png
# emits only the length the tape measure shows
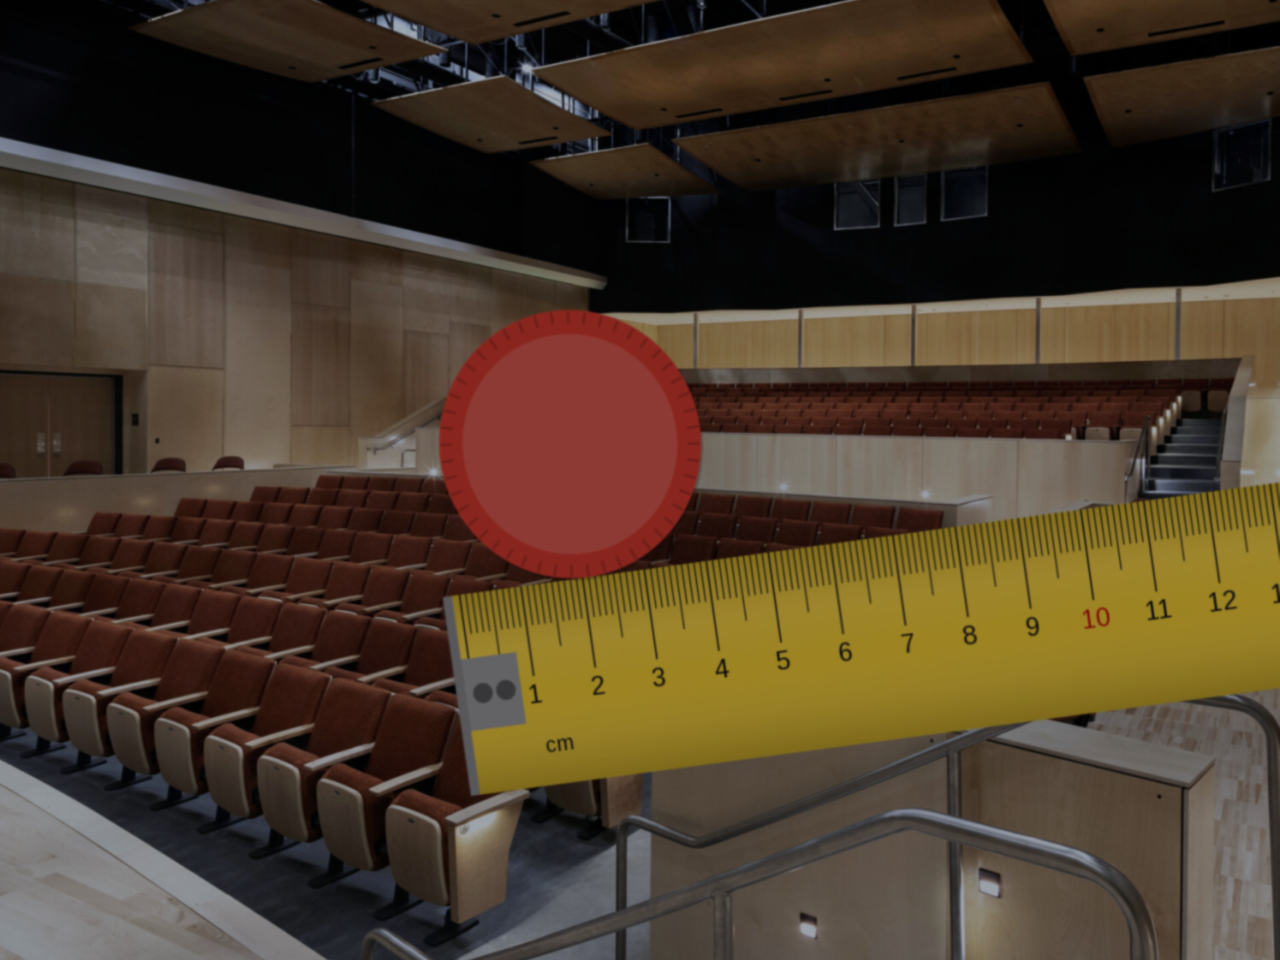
4.2 cm
